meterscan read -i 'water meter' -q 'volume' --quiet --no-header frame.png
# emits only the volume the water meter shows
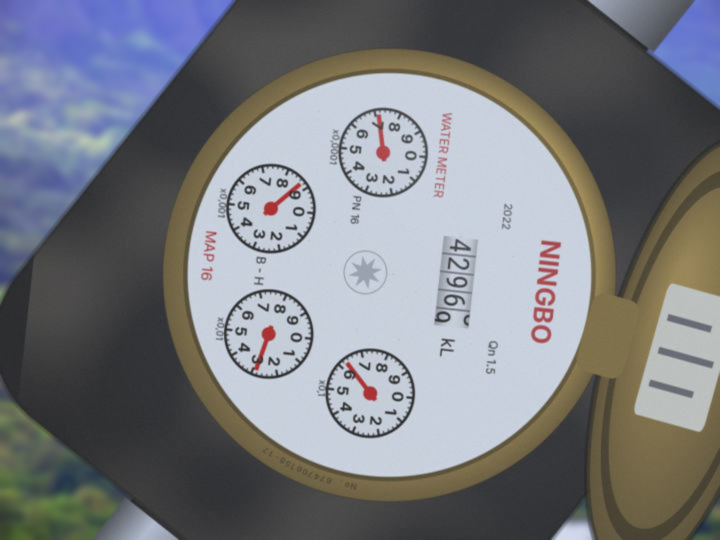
42968.6287 kL
